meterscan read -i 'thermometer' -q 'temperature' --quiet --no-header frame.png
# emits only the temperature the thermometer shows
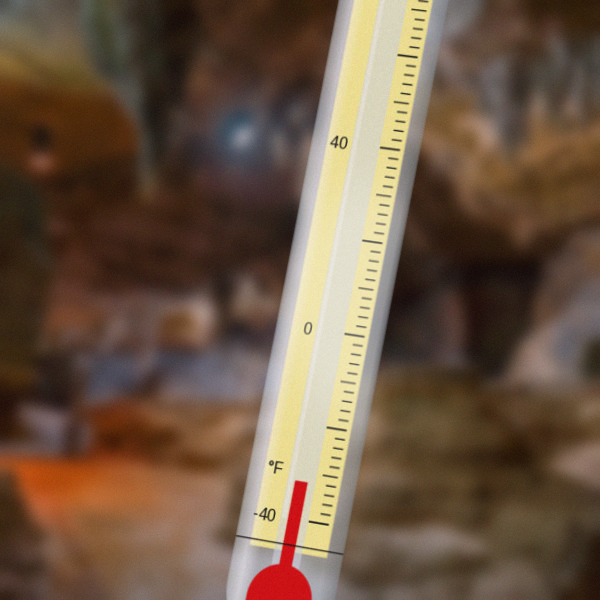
-32 °F
